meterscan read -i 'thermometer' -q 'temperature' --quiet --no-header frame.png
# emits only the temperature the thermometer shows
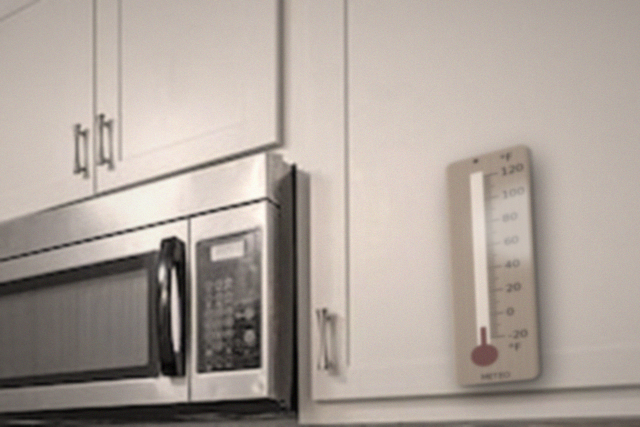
-10 °F
